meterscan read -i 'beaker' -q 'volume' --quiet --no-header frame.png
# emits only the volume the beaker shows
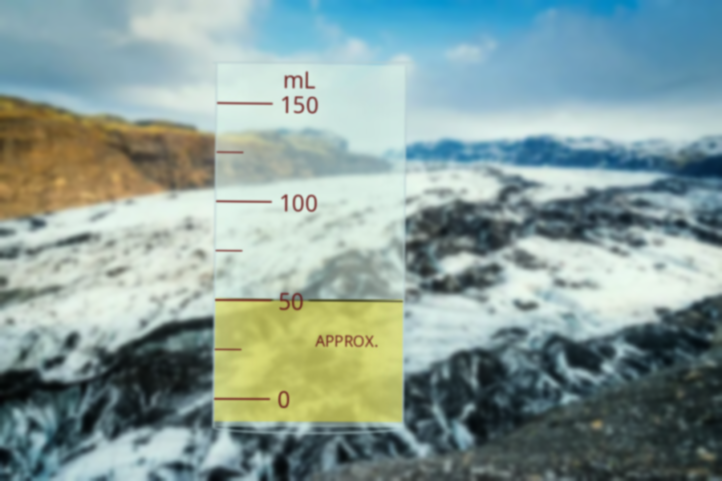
50 mL
